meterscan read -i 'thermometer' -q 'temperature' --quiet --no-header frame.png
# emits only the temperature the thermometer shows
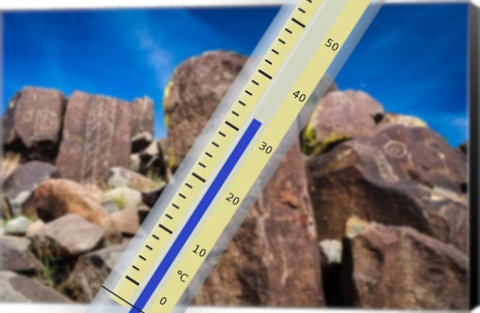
33 °C
